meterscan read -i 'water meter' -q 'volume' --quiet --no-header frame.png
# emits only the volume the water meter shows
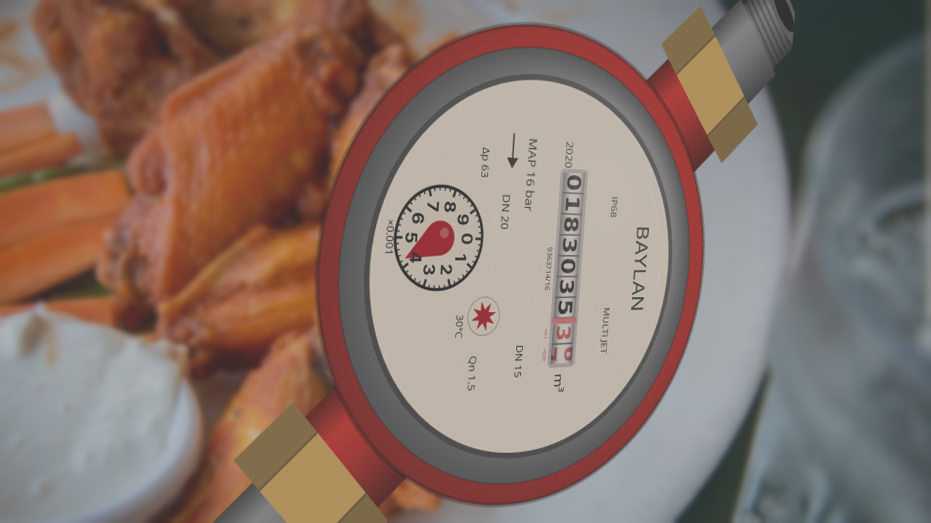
183035.364 m³
